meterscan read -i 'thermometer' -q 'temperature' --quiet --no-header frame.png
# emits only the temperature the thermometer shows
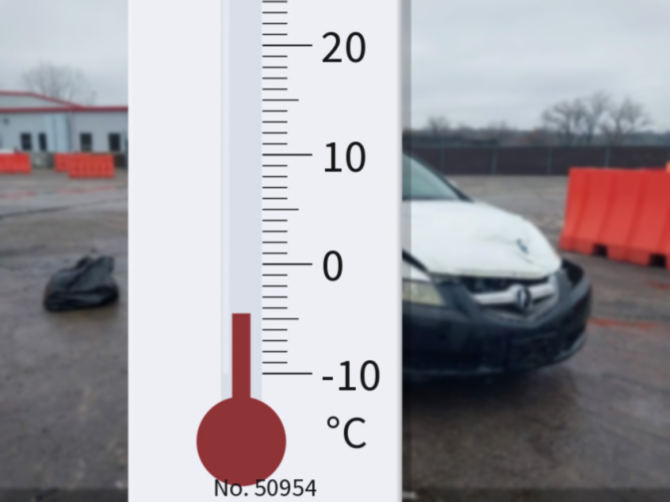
-4.5 °C
